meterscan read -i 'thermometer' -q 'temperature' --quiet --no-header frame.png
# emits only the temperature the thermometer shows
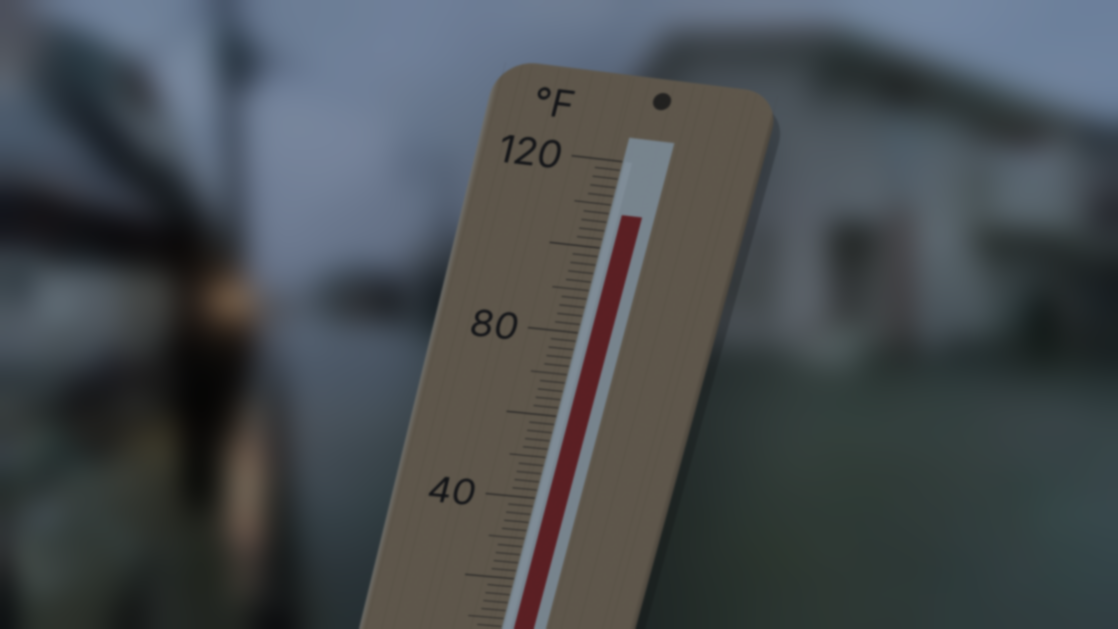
108 °F
